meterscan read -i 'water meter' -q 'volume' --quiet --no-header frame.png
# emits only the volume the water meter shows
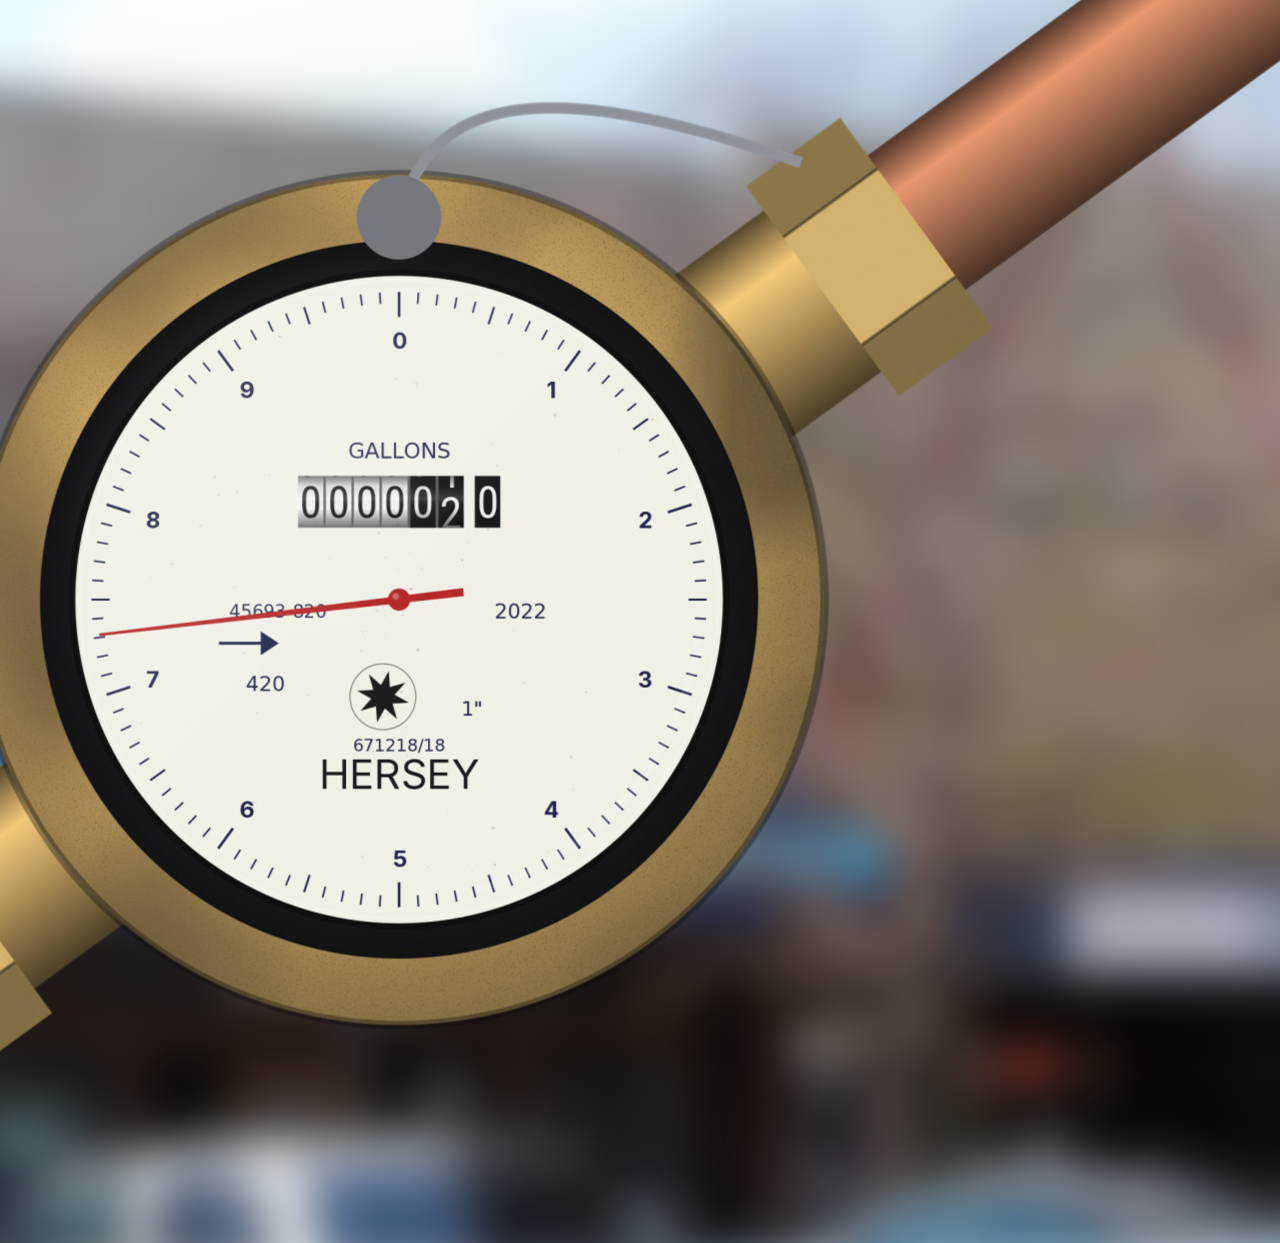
17.3 gal
